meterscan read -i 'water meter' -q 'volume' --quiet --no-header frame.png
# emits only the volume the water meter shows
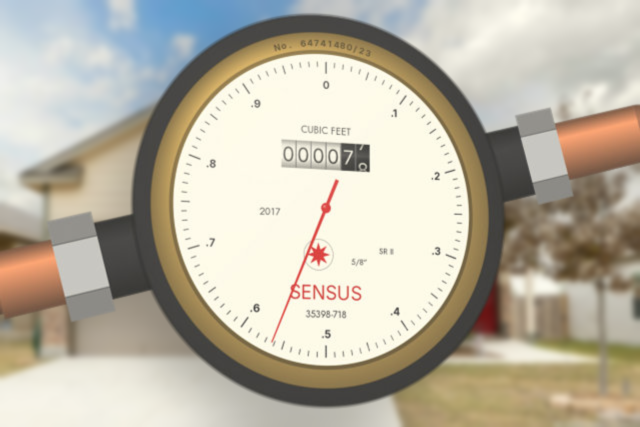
77.56 ft³
